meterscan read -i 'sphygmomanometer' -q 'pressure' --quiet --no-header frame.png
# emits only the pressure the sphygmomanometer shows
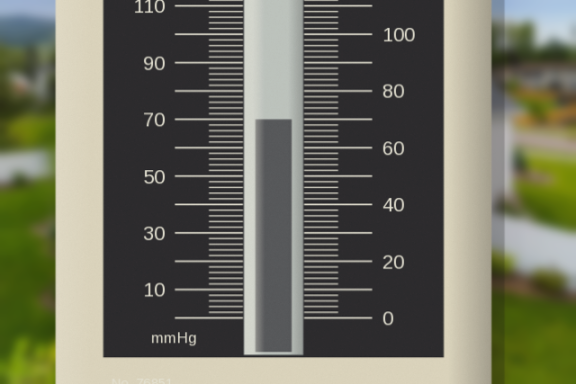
70 mmHg
